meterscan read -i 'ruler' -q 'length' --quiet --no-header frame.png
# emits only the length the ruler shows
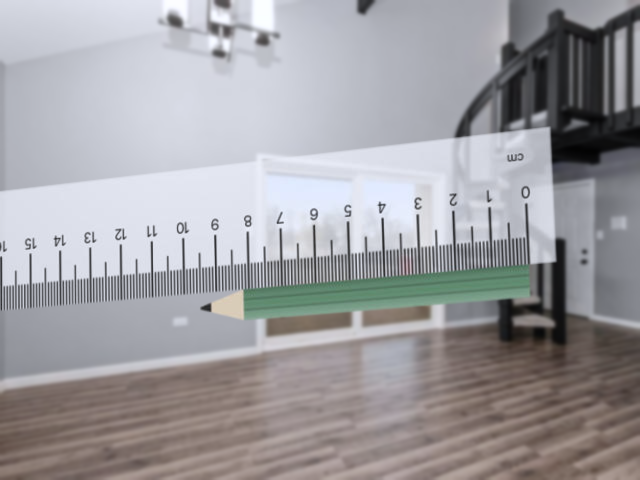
9.5 cm
